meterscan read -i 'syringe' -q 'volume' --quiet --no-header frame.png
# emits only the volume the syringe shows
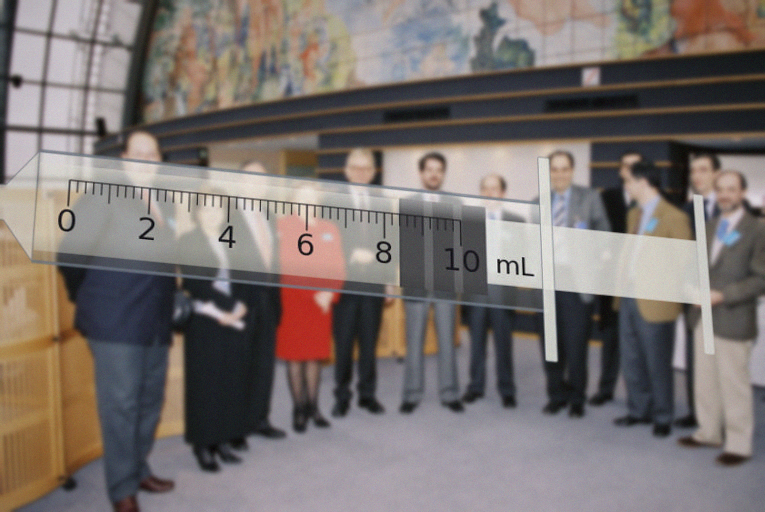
8.4 mL
